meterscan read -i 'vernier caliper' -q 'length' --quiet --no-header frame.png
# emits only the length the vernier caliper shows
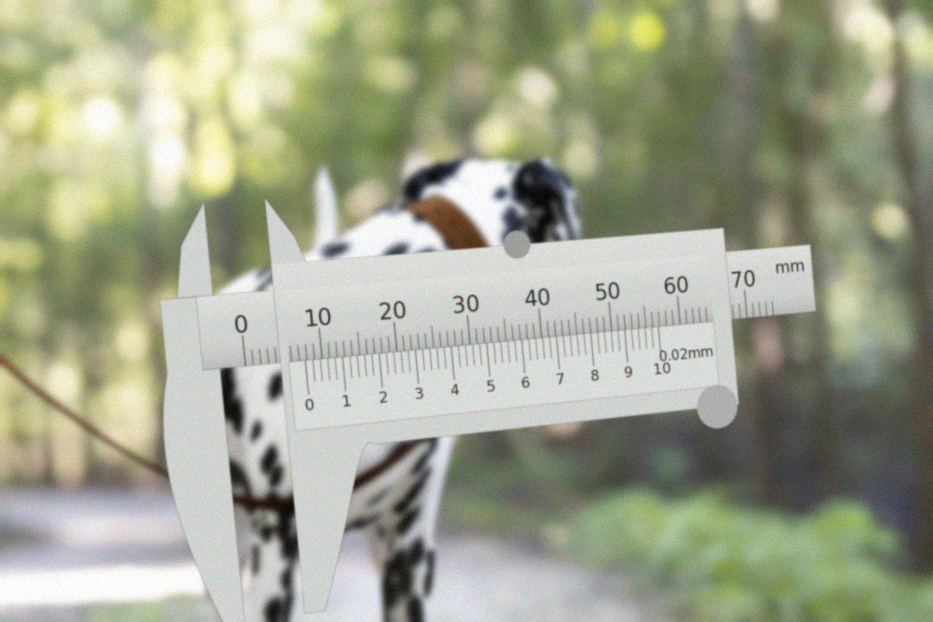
7.8 mm
